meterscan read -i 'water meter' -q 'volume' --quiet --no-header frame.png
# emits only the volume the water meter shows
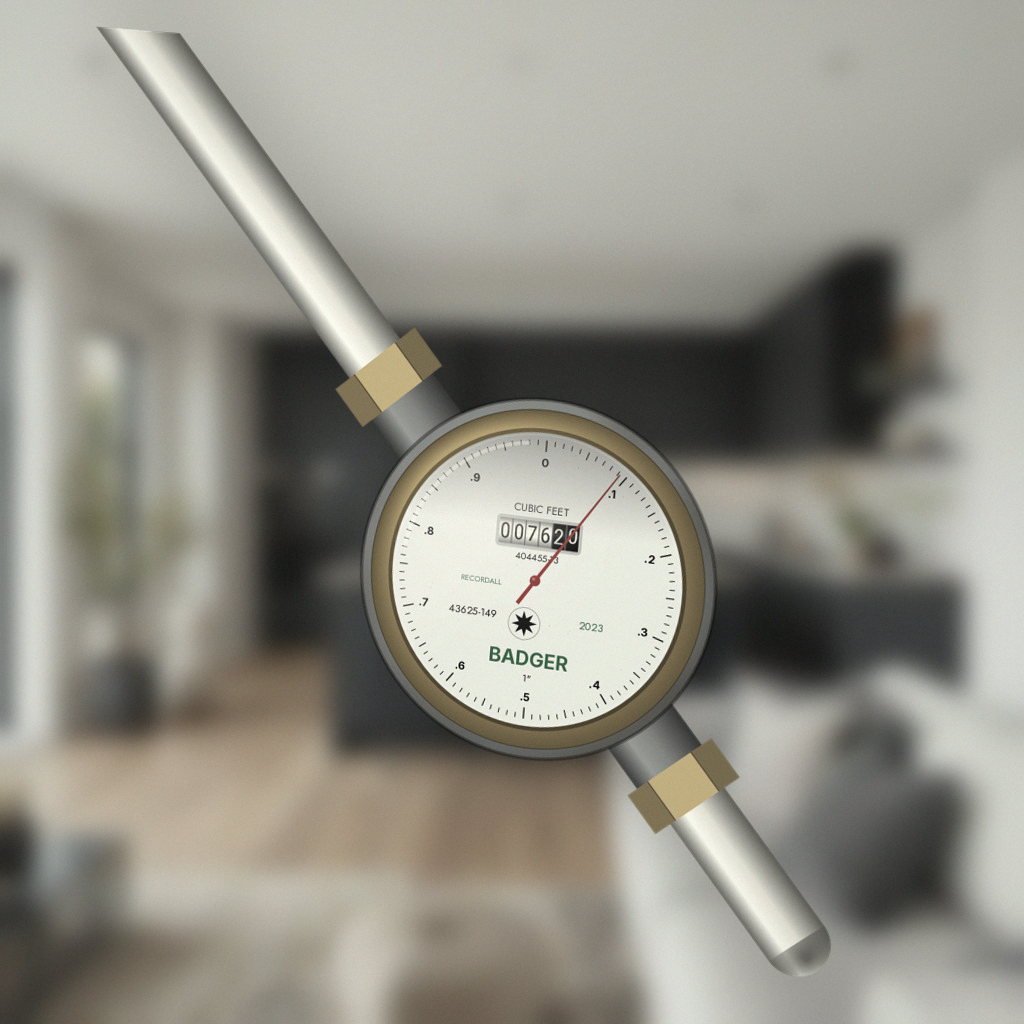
7620.09 ft³
